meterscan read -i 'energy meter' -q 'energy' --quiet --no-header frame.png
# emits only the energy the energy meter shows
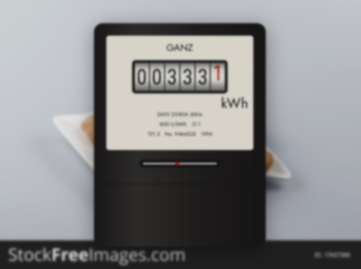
333.1 kWh
